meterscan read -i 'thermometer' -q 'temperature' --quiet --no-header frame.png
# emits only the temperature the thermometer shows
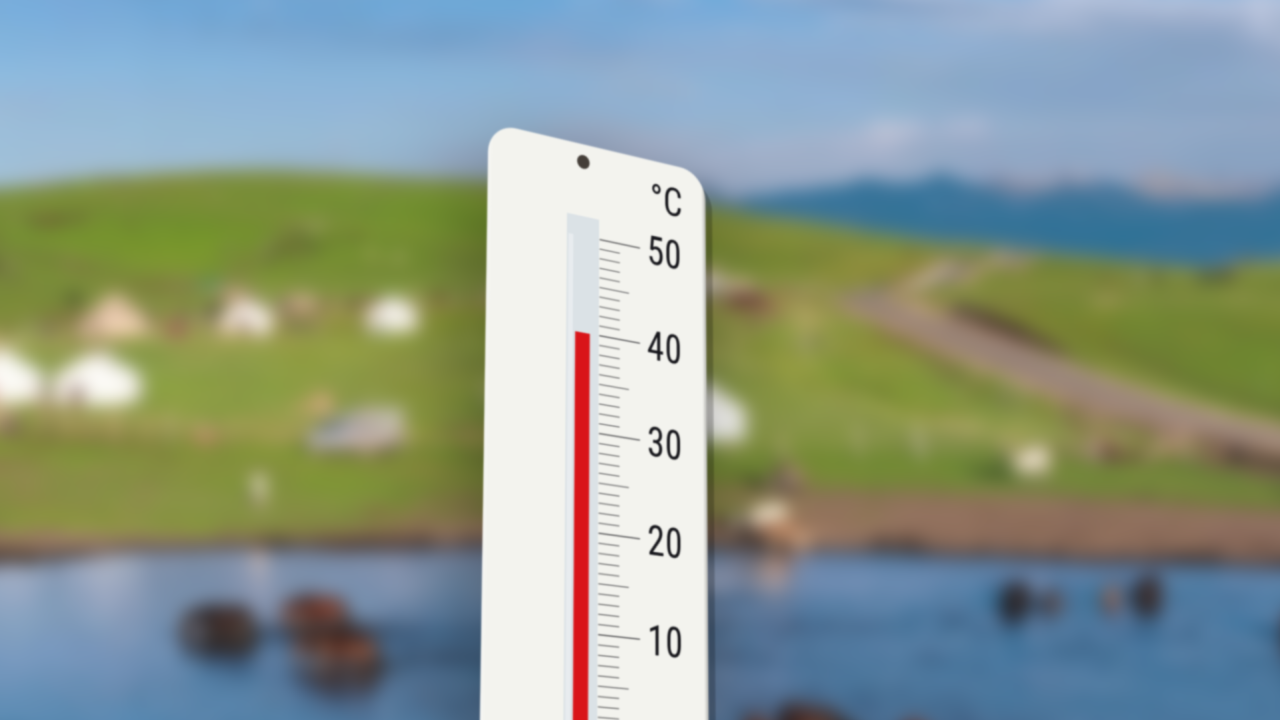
40 °C
